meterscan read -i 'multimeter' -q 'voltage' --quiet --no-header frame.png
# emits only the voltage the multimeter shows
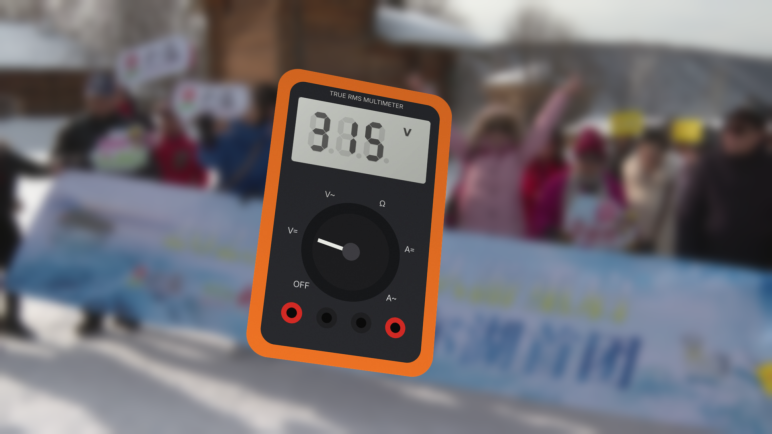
315 V
